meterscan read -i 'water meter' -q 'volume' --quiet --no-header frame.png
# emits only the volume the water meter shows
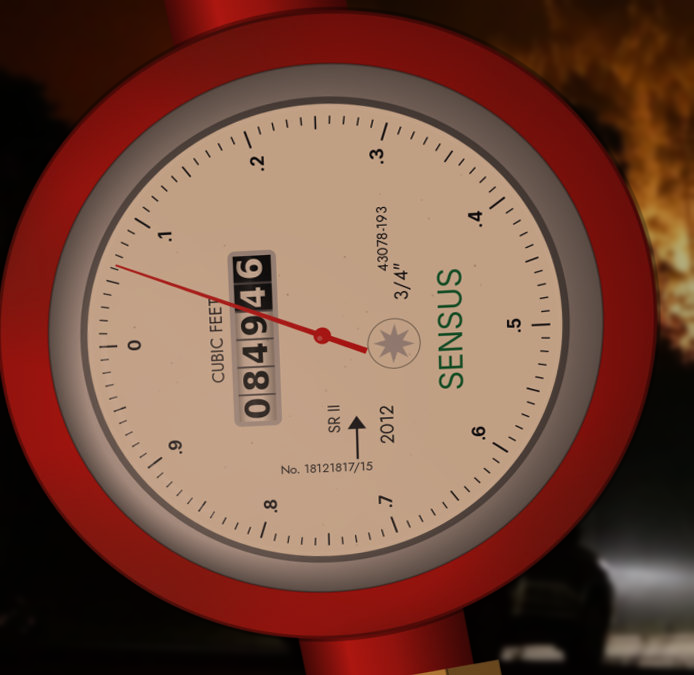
84946.06 ft³
